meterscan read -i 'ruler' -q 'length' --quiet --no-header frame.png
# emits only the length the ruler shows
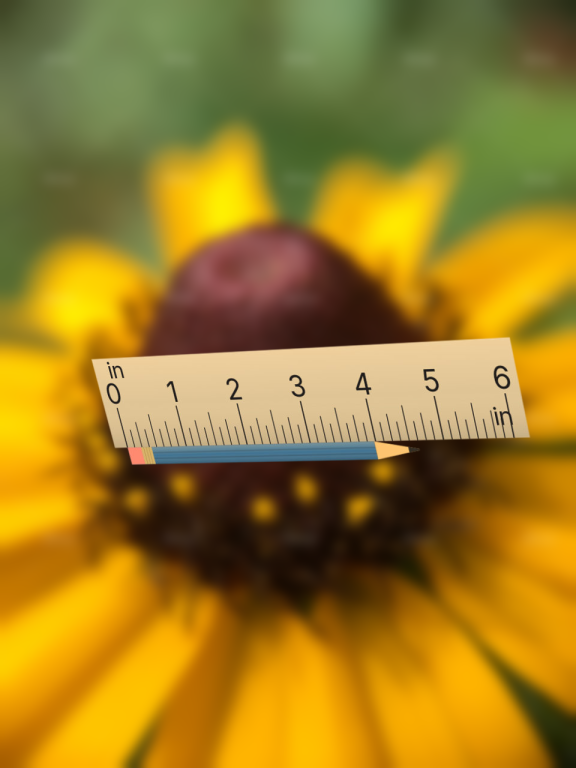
4.625 in
